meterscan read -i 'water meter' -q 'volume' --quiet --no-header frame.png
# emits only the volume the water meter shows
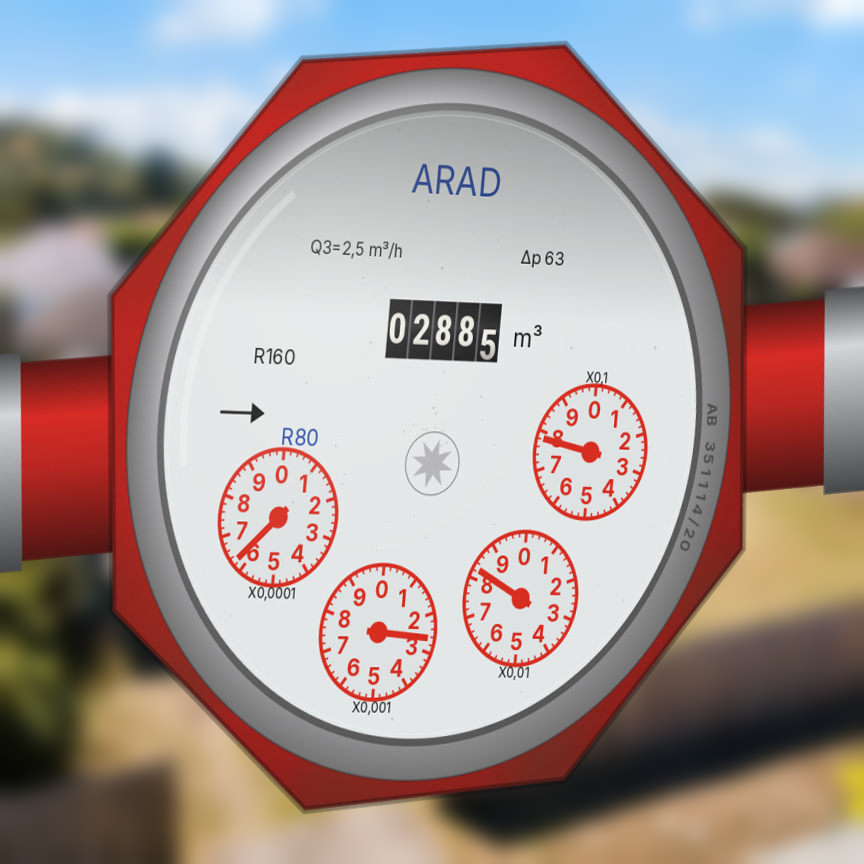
2884.7826 m³
